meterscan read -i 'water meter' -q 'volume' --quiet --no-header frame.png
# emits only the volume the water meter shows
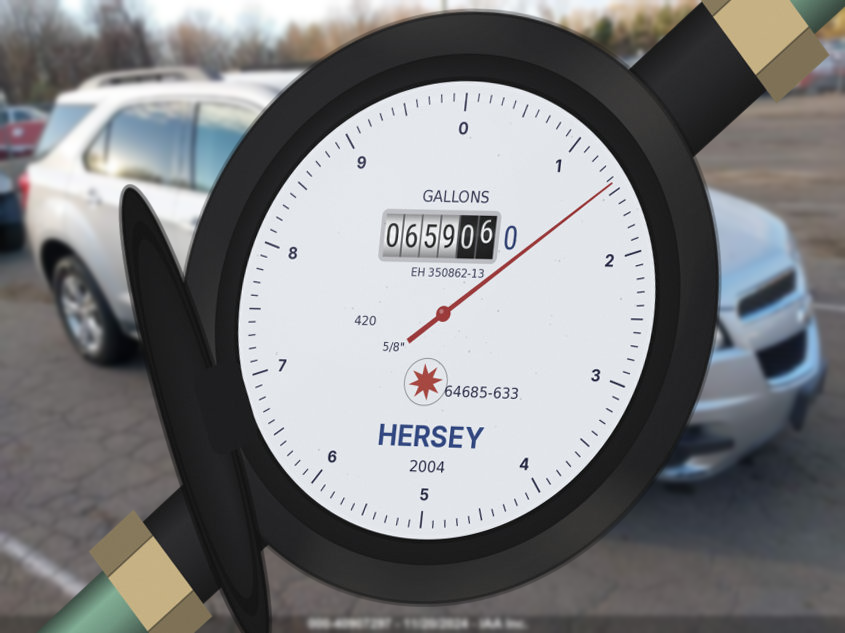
659061.4 gal
